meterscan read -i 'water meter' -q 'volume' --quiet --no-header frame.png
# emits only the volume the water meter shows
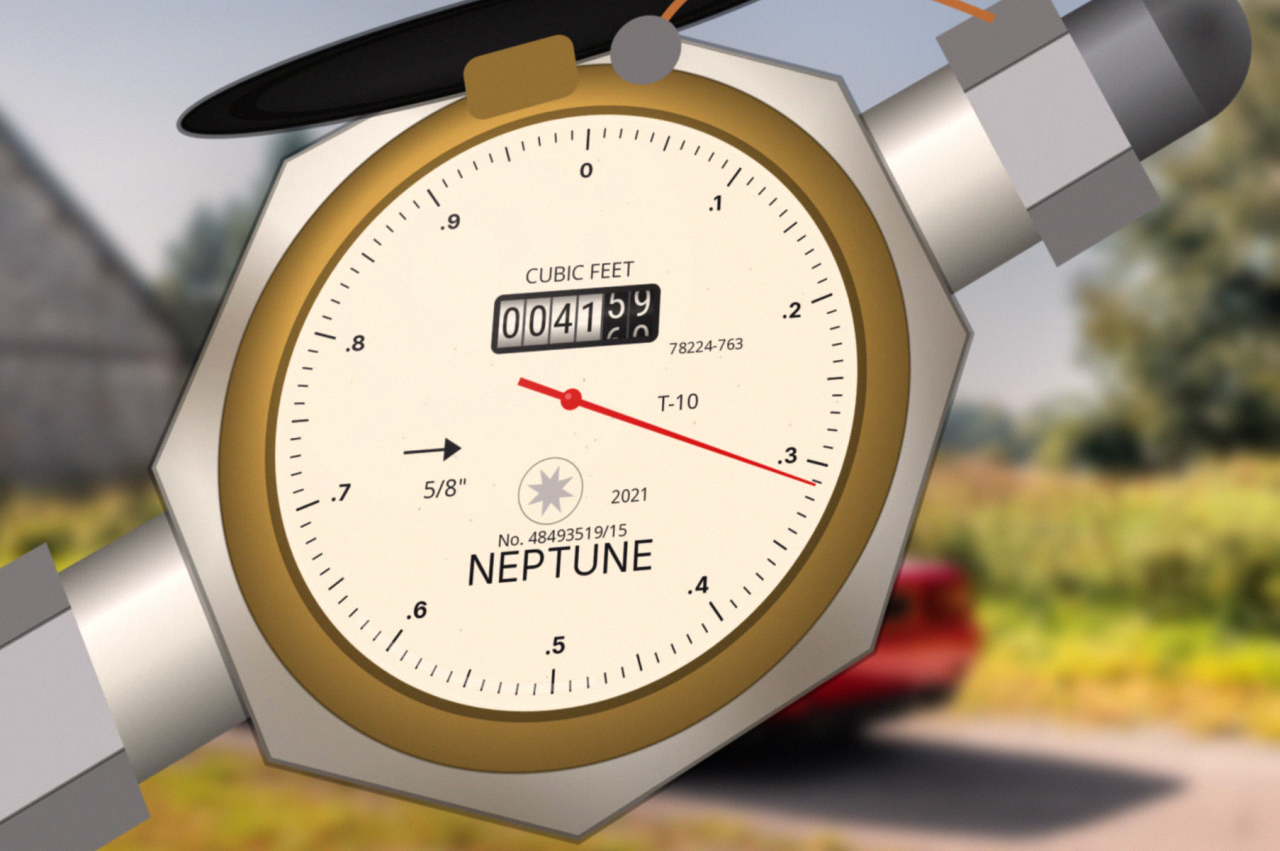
4159.31 ft³
